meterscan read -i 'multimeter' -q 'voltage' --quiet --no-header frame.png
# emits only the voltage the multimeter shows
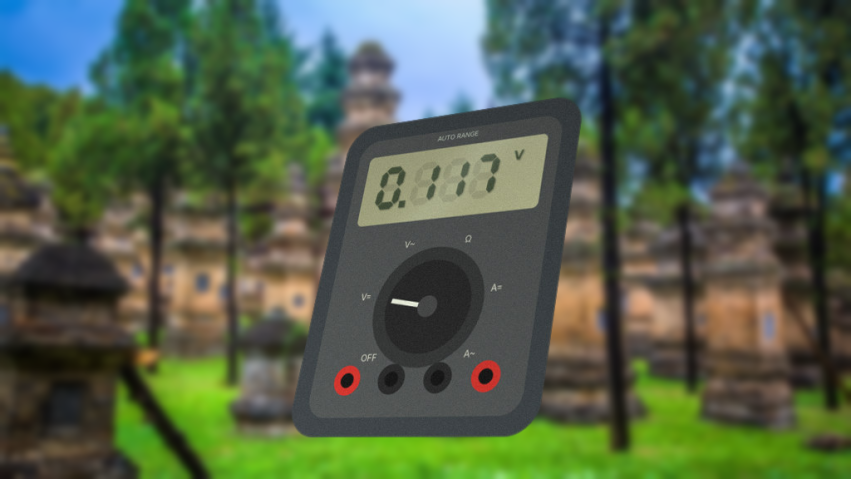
0.117 V
